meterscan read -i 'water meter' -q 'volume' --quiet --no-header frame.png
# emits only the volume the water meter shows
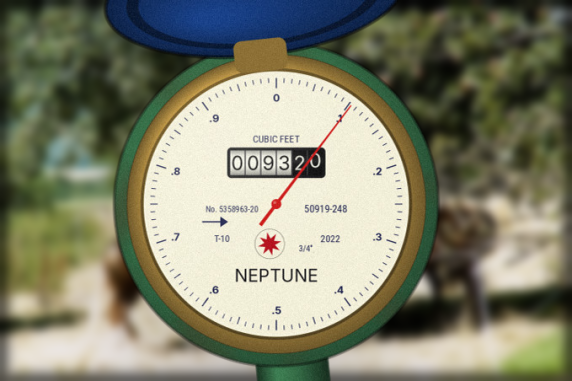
9320.10 ft³
